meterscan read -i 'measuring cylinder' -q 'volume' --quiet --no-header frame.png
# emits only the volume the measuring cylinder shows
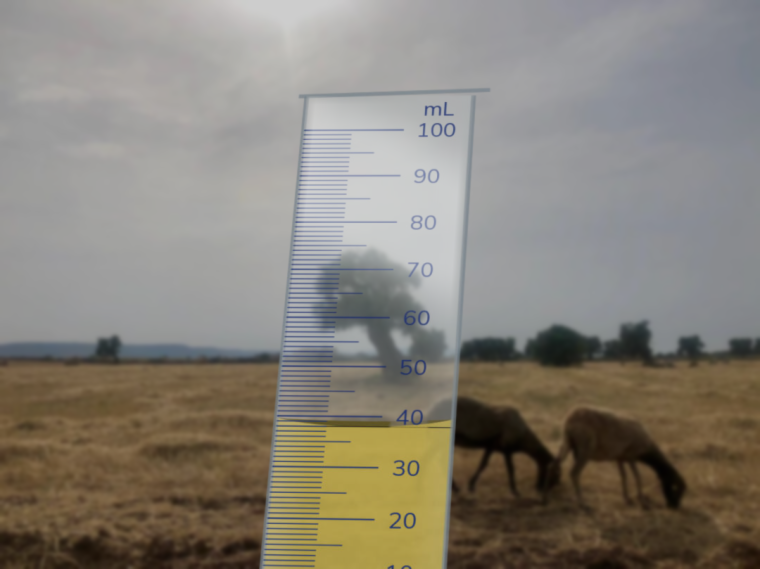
38 mL
